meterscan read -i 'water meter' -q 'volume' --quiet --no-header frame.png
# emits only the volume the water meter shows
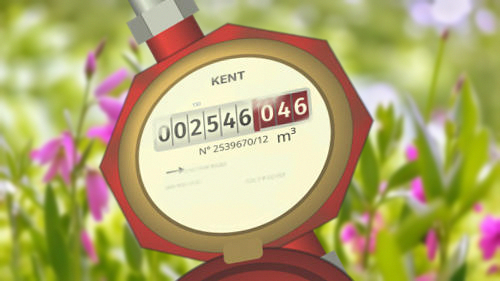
2546.046 m³
